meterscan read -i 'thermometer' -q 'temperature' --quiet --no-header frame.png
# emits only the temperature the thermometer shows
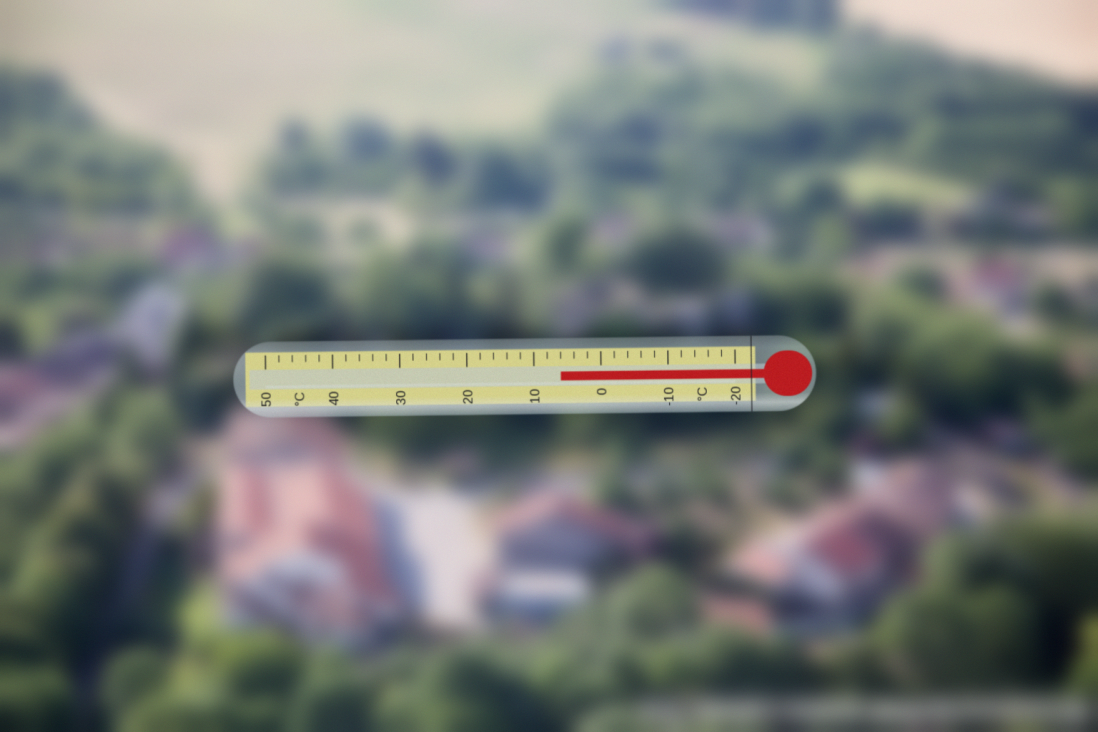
6 °C
